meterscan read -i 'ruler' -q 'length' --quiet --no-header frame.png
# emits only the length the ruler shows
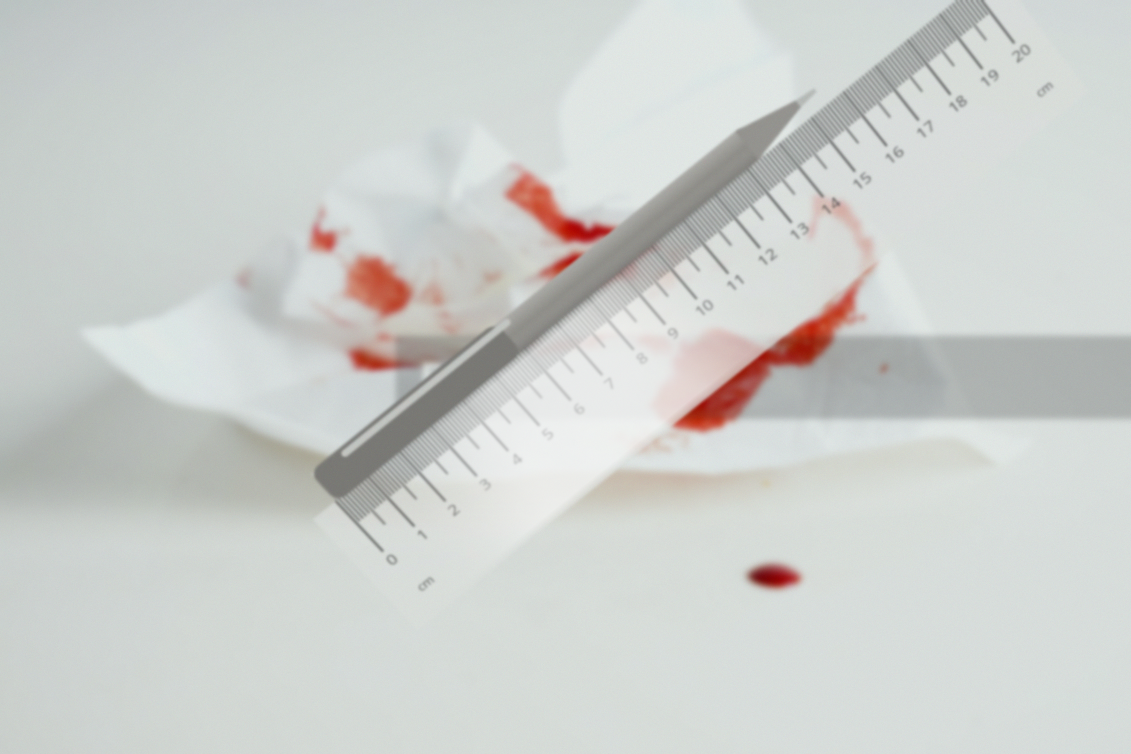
15.5 cm
